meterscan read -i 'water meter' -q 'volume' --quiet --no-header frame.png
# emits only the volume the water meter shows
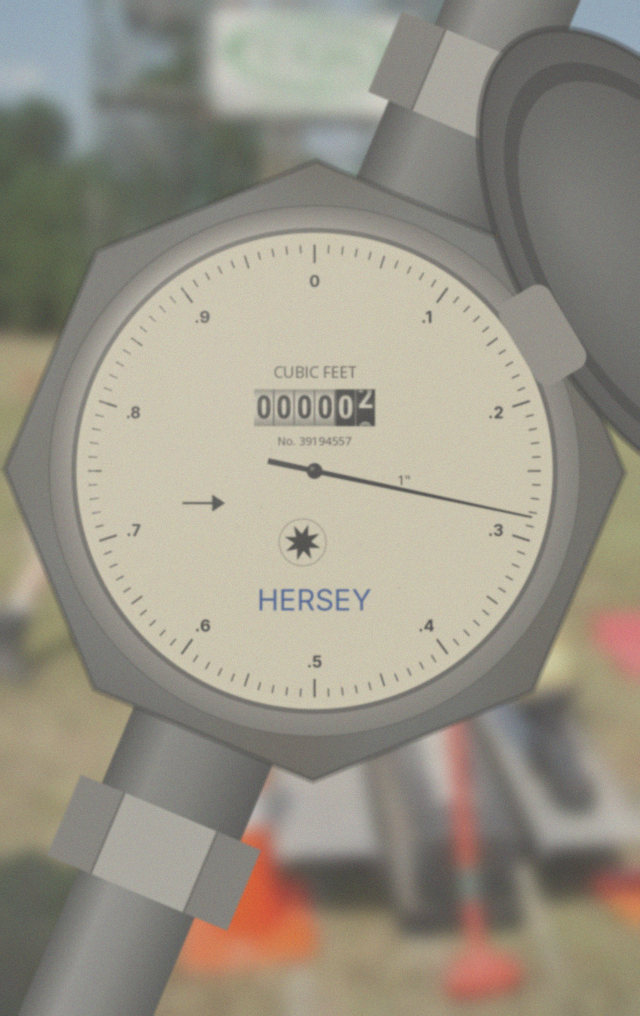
2.28 ft³
